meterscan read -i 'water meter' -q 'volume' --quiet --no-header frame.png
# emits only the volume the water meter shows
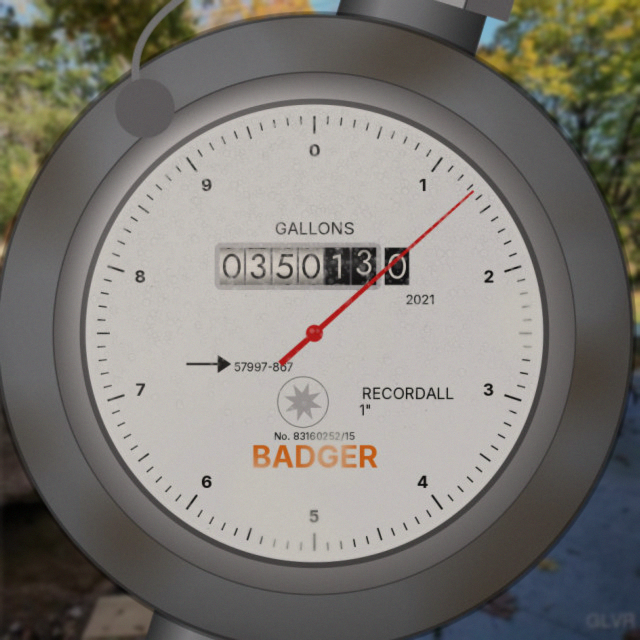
350131.3 gal
